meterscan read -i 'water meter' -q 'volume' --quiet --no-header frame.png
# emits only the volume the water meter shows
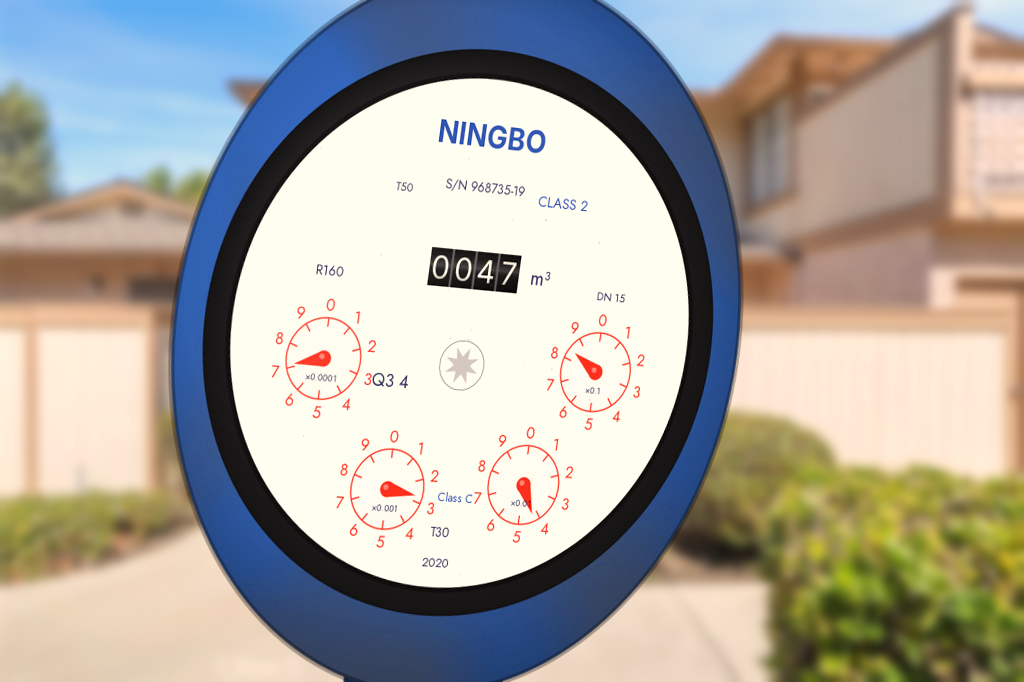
47.8427 m³
